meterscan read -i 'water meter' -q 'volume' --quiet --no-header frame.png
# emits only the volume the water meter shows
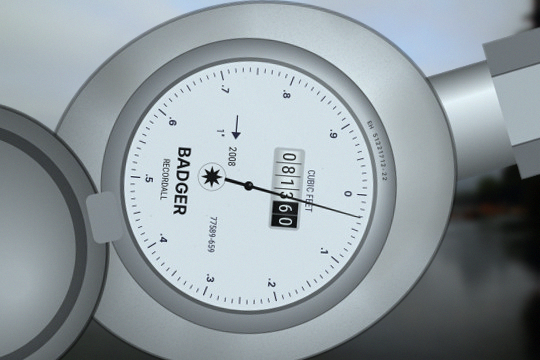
81360.03 ft³
